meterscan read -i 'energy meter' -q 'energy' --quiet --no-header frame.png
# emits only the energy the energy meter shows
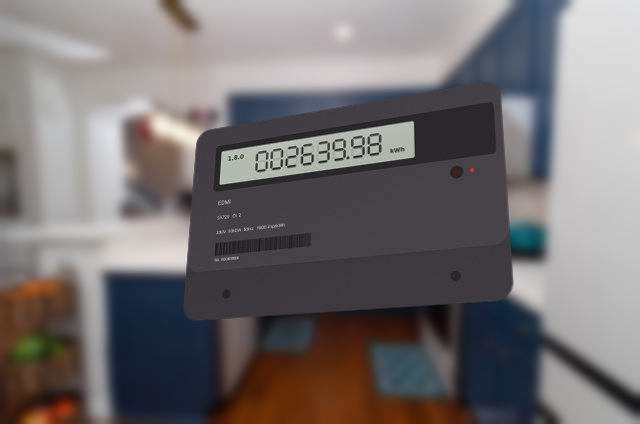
2639.98 kWh
